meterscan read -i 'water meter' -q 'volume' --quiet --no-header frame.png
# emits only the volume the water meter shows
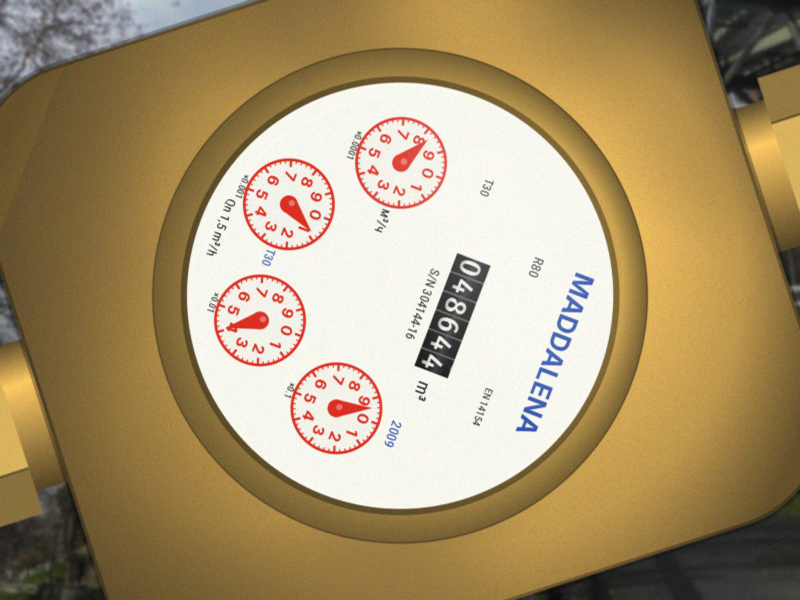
48643.9408 m³
